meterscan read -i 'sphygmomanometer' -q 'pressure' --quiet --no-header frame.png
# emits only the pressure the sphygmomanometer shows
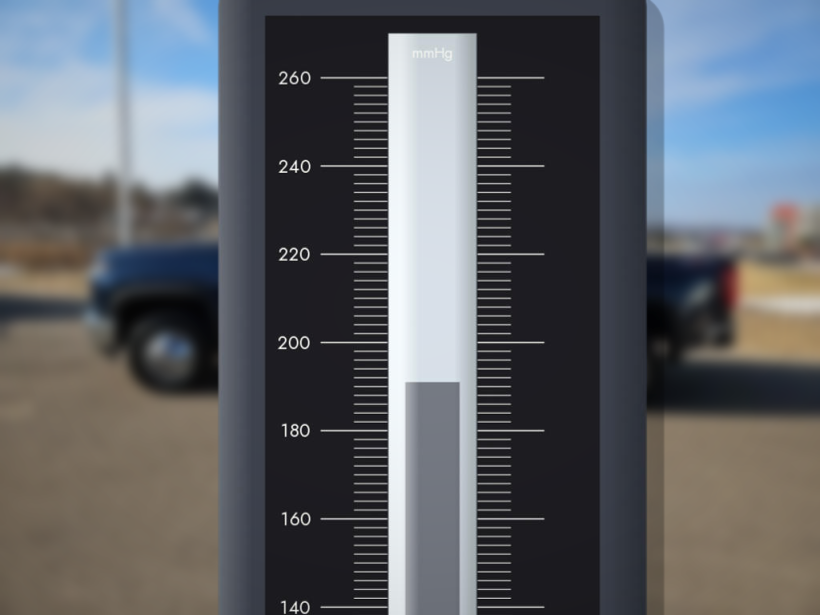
191 mmHg
